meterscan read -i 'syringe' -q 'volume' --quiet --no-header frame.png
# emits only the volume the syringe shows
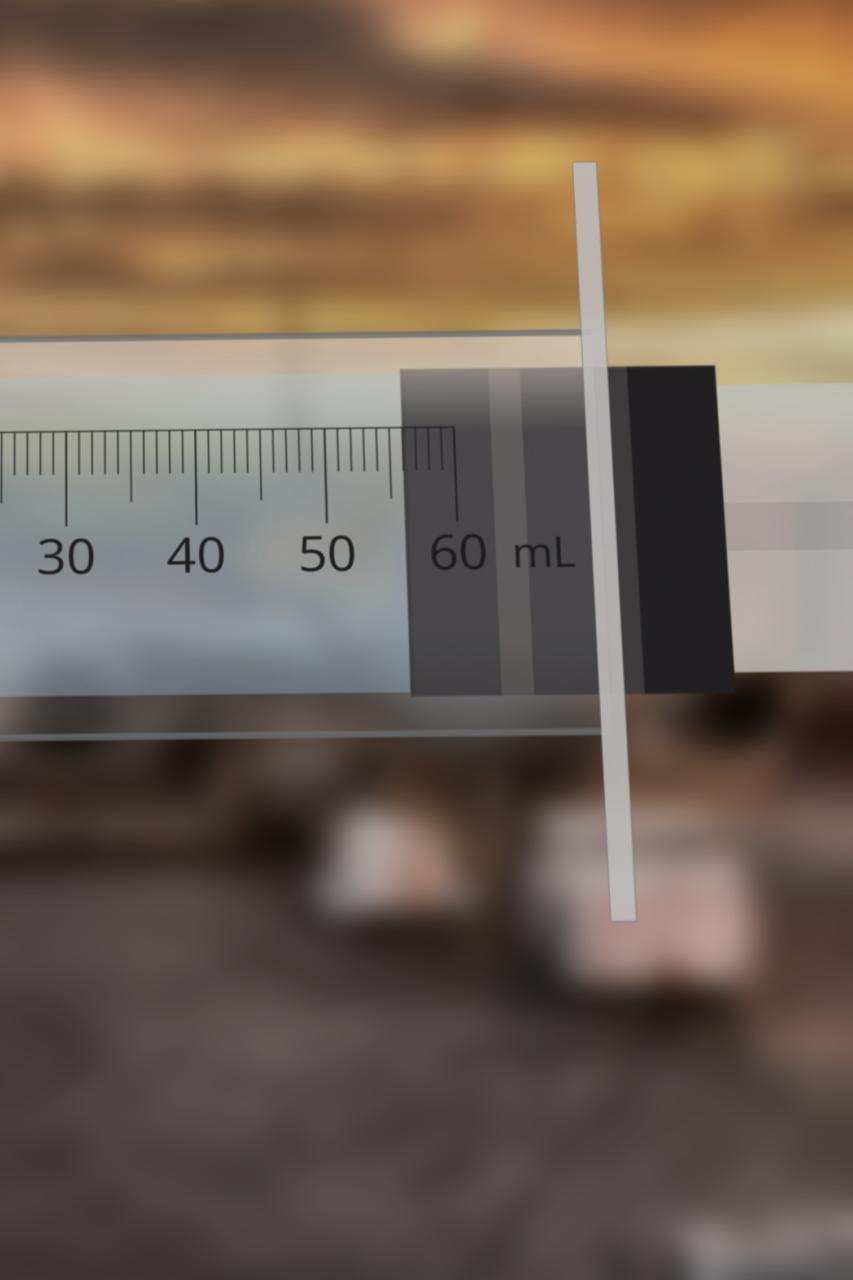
56 mL
